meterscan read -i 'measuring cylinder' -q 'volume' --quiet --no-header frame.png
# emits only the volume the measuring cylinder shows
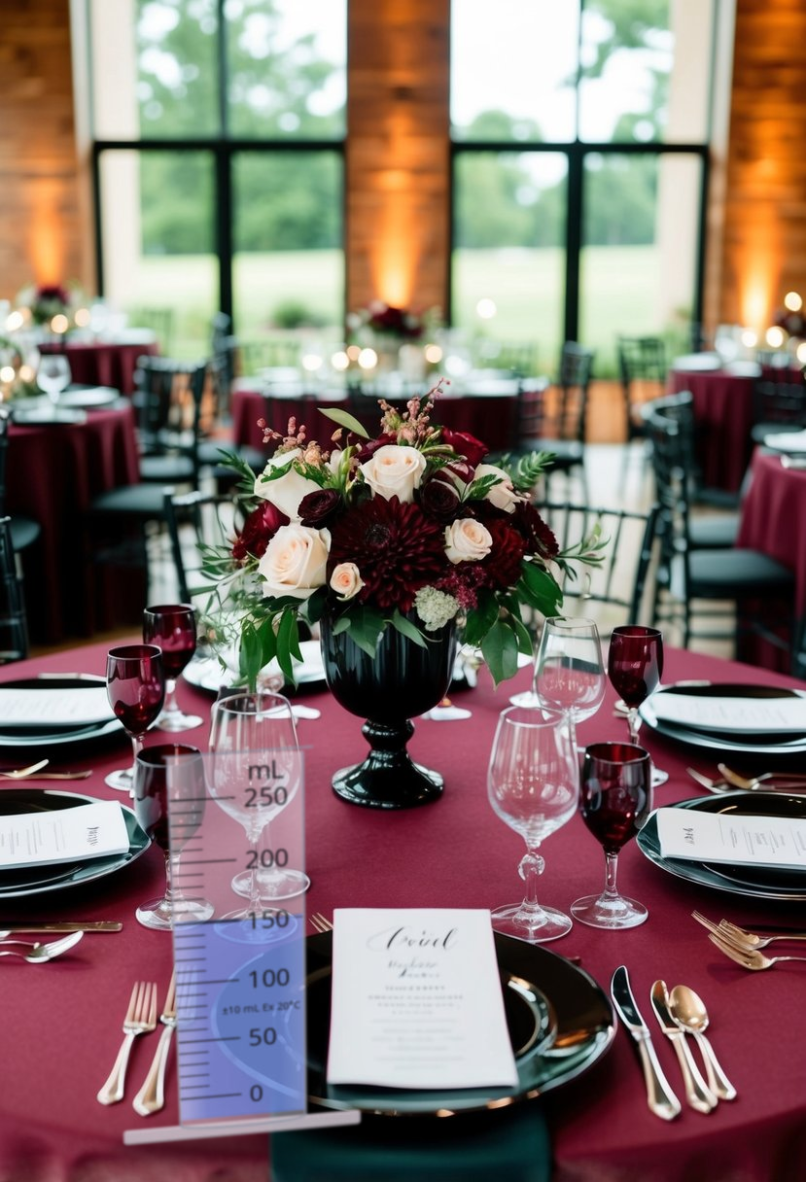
150 mL
